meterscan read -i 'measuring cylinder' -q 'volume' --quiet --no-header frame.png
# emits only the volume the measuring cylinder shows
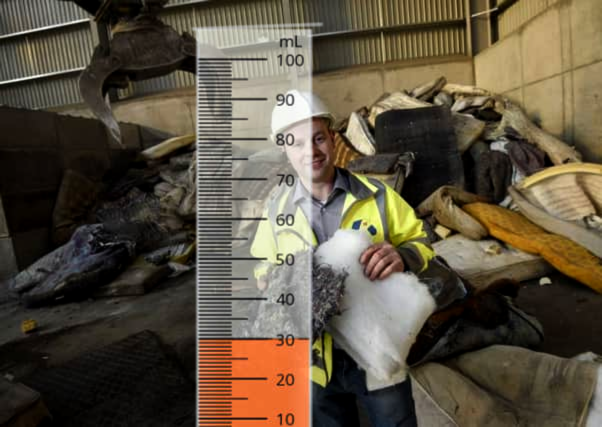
30 mL
